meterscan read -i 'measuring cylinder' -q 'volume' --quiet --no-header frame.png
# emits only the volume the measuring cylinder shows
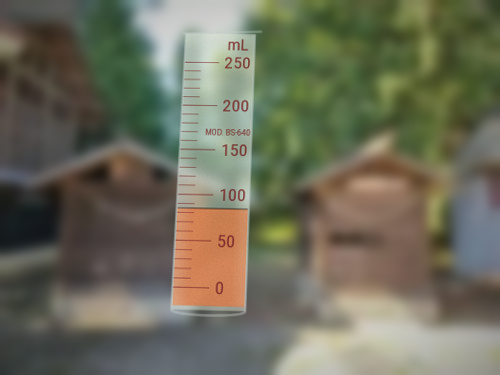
85 mL
